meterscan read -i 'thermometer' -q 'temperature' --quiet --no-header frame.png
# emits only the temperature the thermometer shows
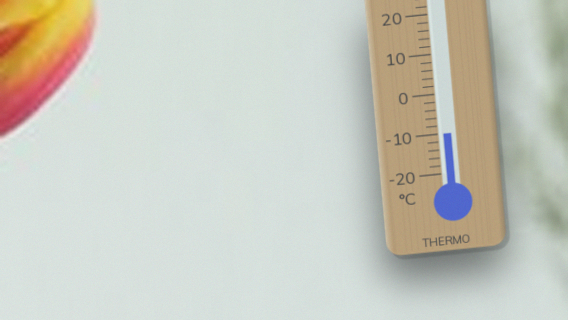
-10 °C
